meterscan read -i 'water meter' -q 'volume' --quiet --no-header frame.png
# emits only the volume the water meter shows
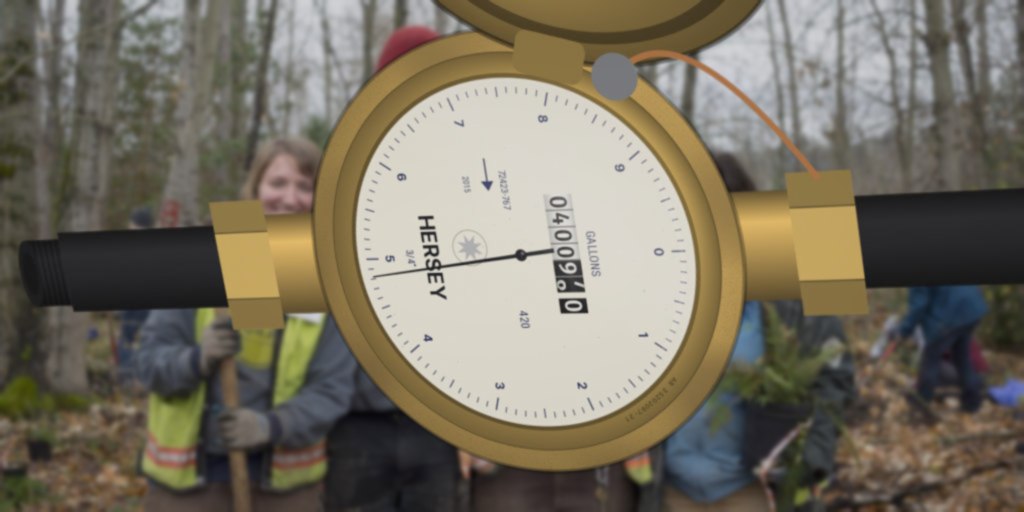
400974.8 gal
